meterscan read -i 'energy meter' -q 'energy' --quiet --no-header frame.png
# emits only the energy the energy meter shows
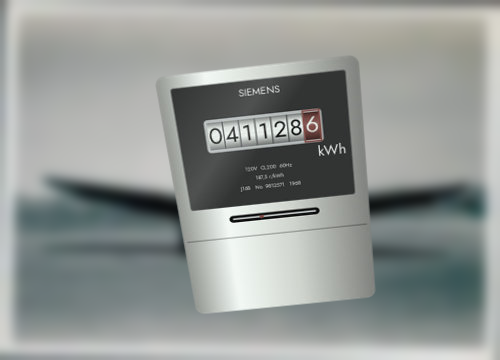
41128.6 kWh
